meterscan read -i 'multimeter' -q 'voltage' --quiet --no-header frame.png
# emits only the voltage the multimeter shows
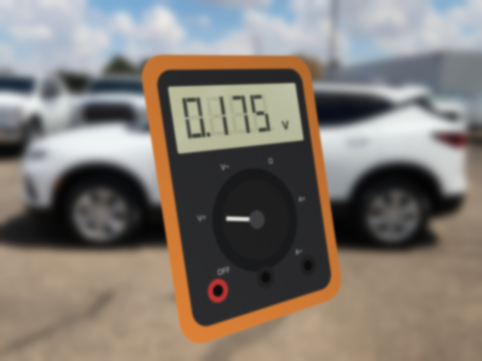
0.175 V
